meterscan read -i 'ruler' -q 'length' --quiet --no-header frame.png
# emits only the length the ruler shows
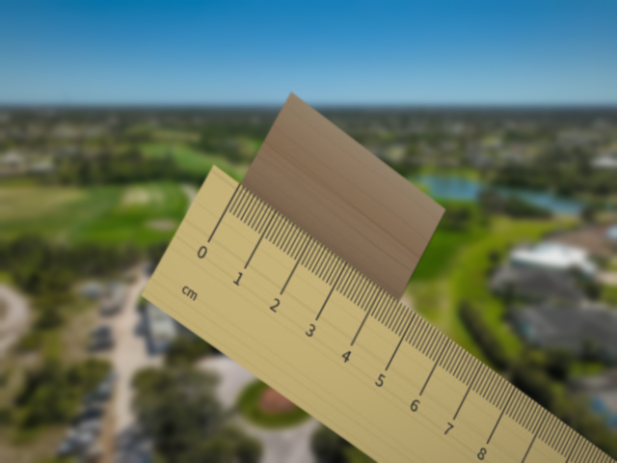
4.5 cm
